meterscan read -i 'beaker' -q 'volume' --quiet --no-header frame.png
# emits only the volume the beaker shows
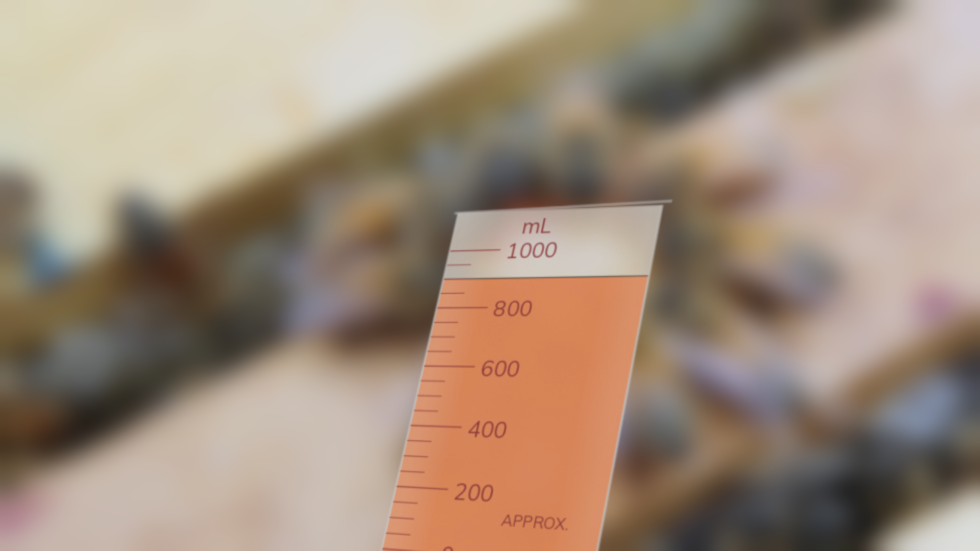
900 mL
